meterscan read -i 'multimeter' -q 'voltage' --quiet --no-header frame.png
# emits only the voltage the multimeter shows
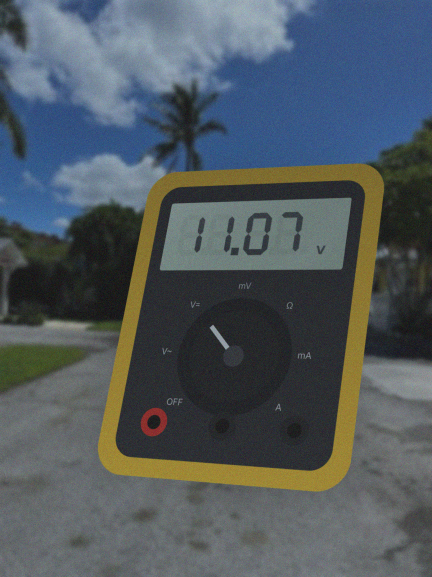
11.07 V
